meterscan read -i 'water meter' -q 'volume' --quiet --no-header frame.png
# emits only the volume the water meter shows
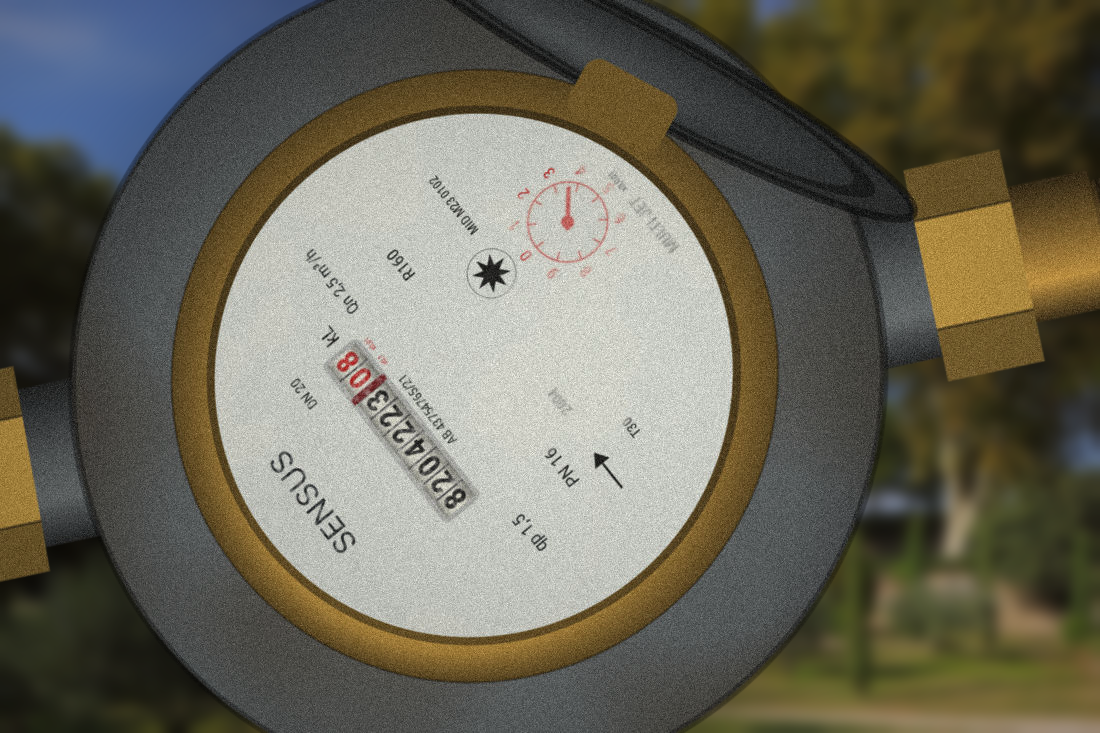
8204223.083 kL
